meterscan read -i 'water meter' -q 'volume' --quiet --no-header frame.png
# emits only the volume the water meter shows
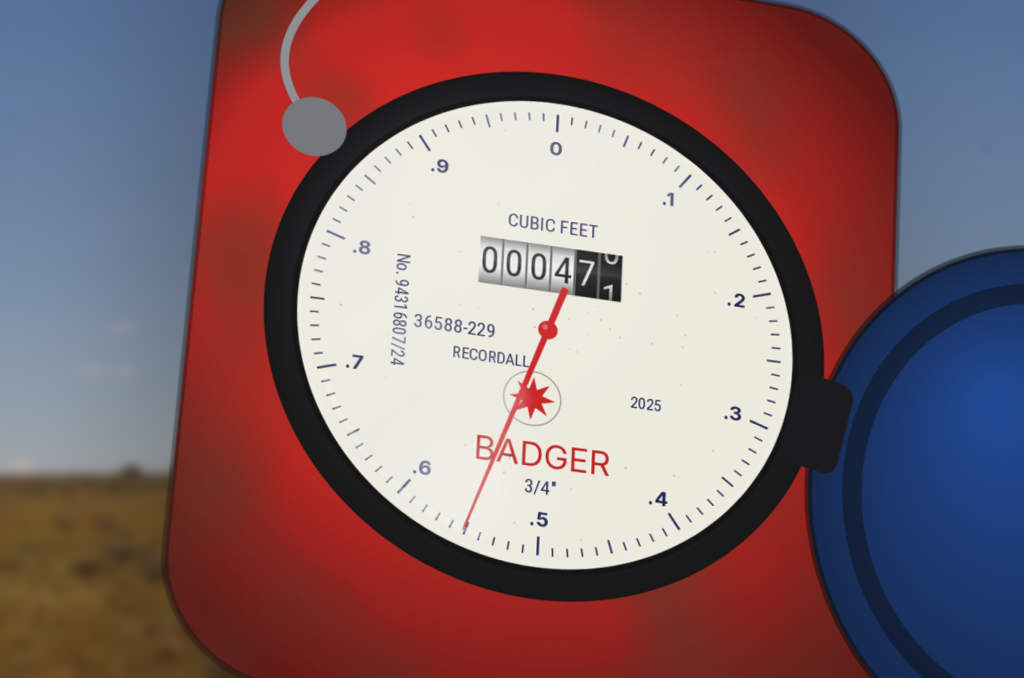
470.55 ft³
